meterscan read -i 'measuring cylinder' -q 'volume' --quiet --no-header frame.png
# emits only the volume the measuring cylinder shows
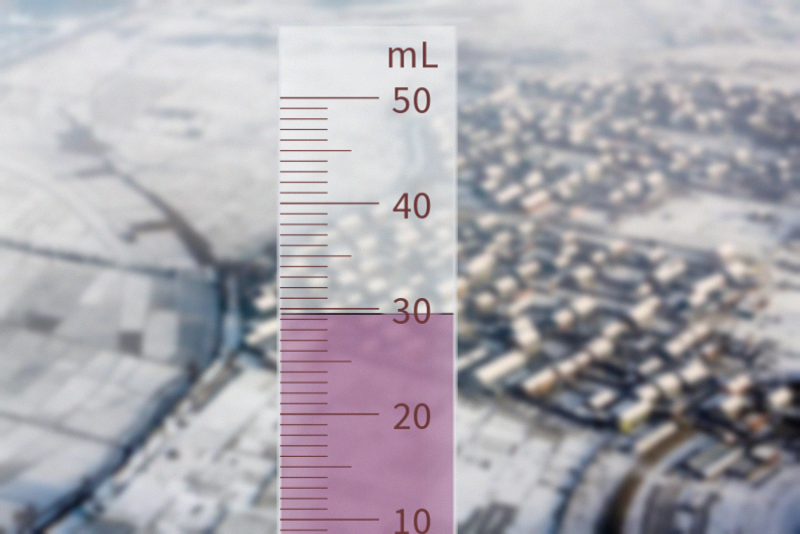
29.5 mL
